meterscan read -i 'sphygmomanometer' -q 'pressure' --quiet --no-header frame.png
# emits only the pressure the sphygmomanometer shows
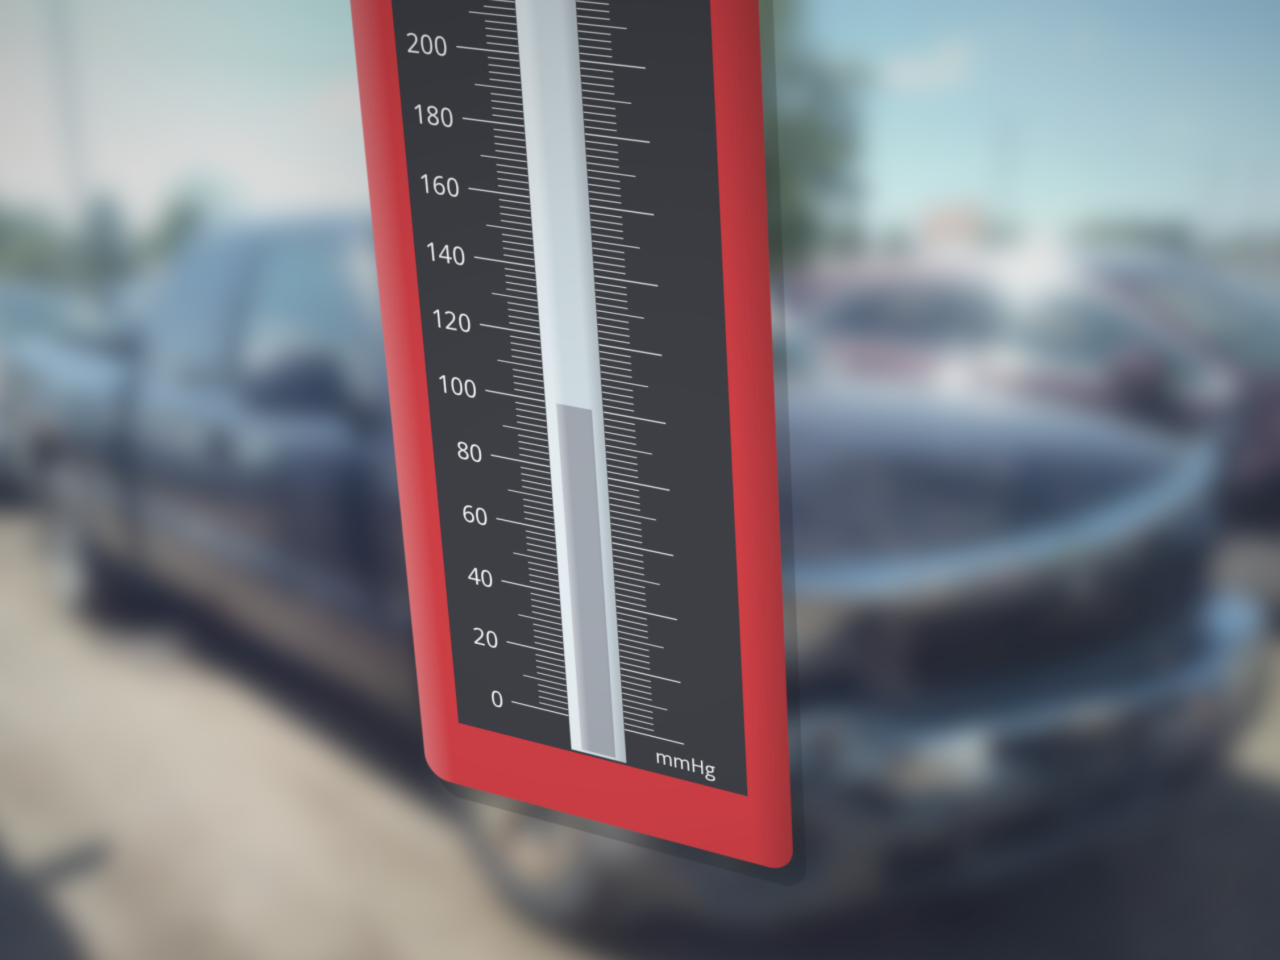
100 mmHg
